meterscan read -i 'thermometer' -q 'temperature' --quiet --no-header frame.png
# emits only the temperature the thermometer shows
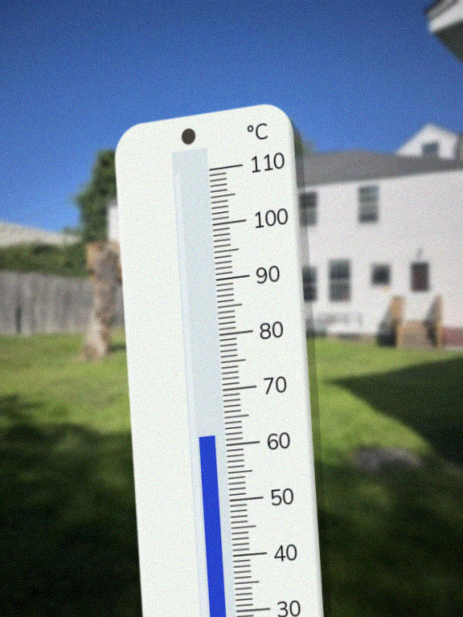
62 °C
